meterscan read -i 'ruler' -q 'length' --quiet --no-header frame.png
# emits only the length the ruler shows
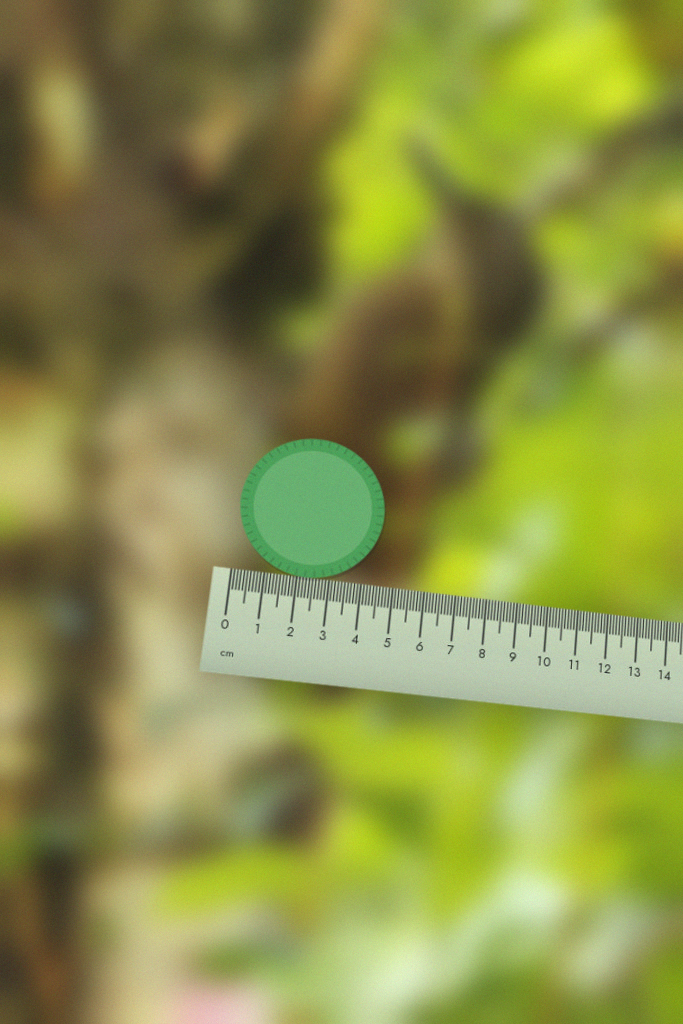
4.5 cm
